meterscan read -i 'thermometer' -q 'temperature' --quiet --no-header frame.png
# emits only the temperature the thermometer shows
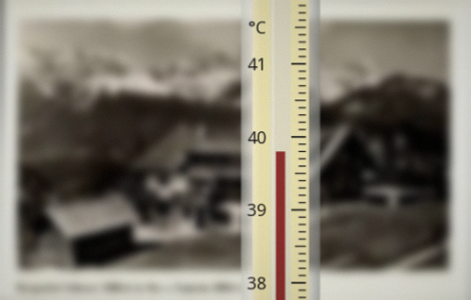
39.8 °C
